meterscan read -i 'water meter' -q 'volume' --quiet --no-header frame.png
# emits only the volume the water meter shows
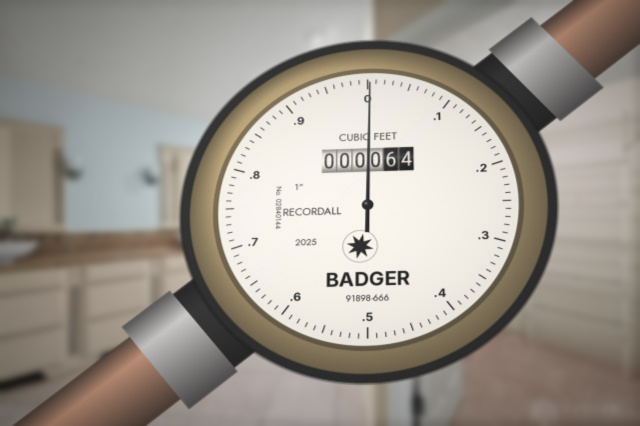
64.00 ft³
